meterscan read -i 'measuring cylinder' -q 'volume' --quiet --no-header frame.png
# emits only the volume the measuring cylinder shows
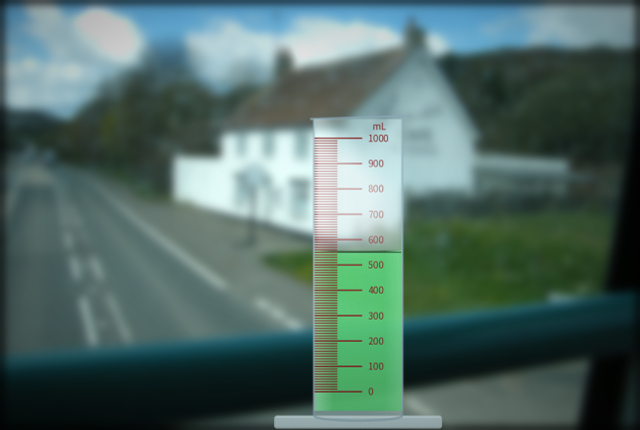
550 mL
